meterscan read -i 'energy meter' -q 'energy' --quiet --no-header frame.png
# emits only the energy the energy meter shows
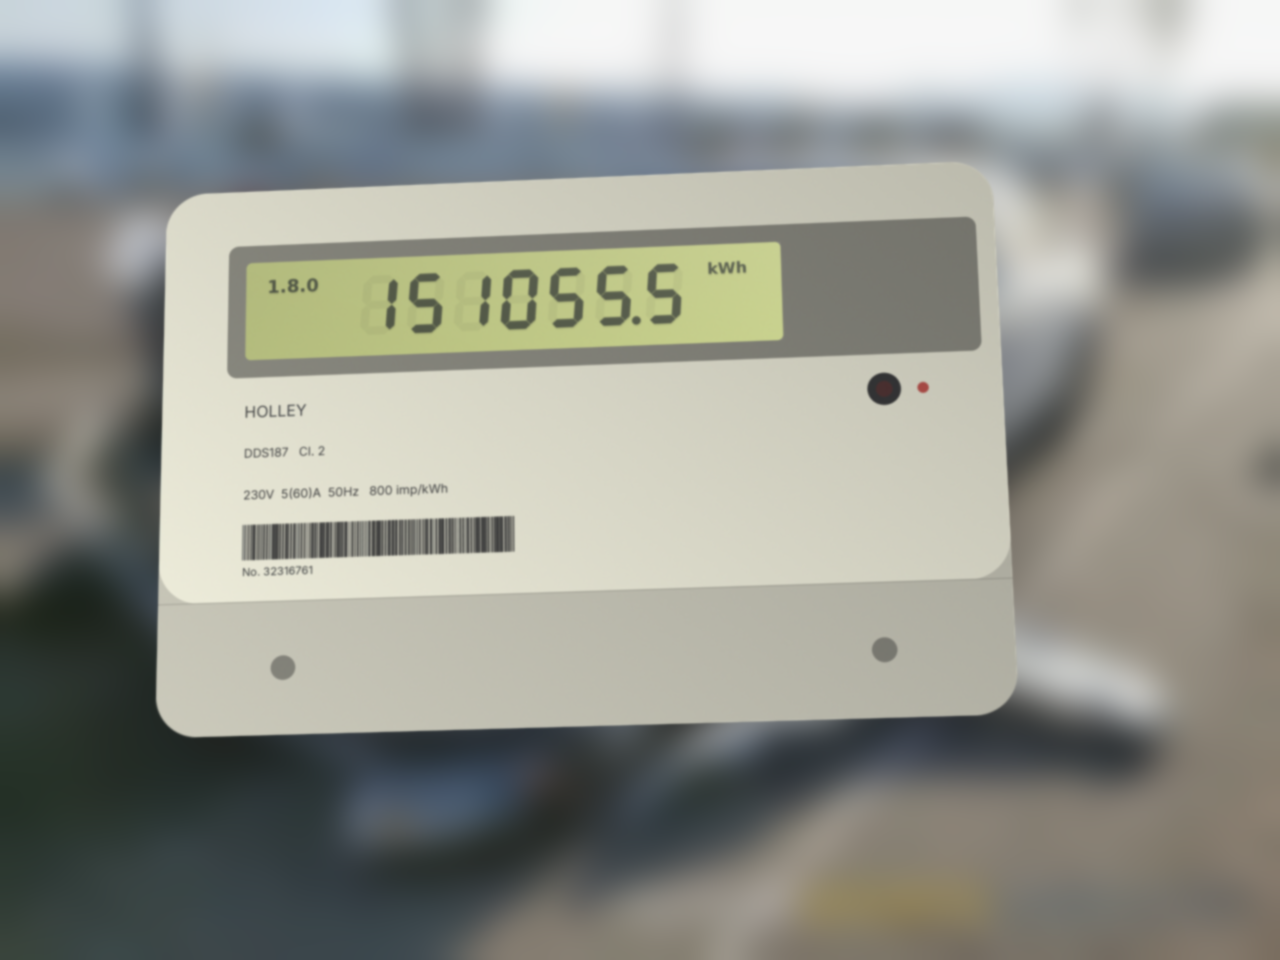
151055.5 kWh
